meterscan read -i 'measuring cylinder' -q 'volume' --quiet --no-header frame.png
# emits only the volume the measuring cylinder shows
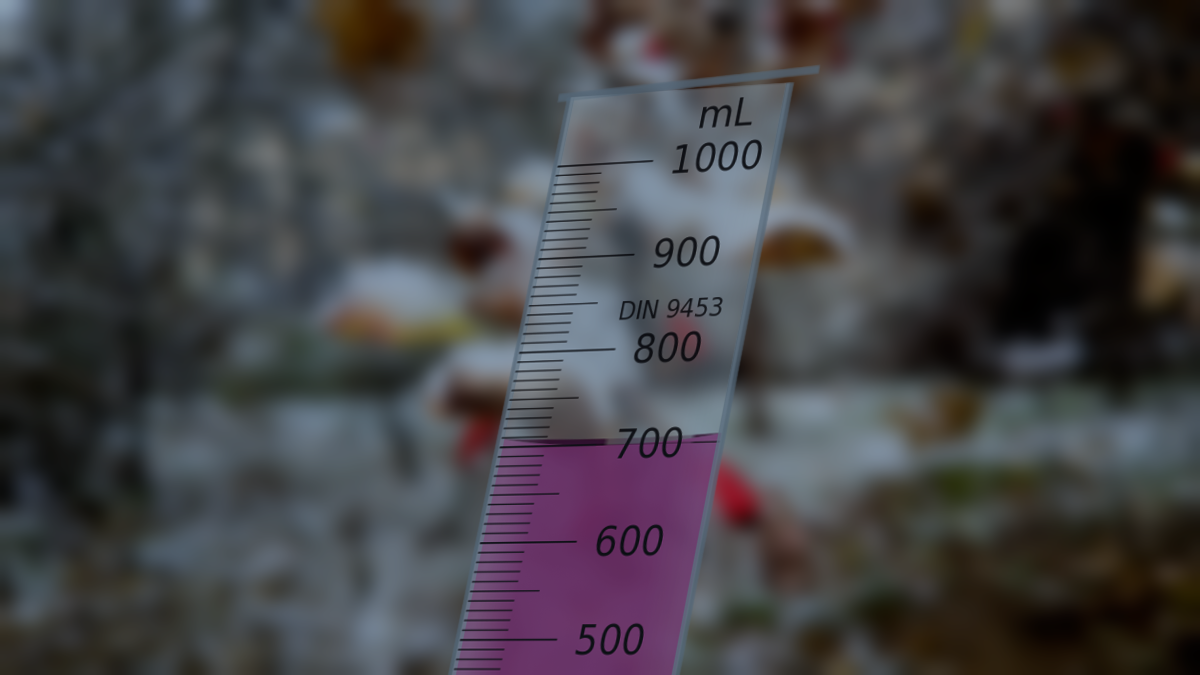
700 mL
